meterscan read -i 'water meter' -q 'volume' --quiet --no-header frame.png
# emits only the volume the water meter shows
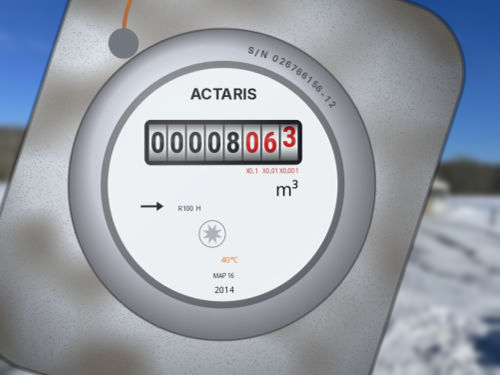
8.063 m³
